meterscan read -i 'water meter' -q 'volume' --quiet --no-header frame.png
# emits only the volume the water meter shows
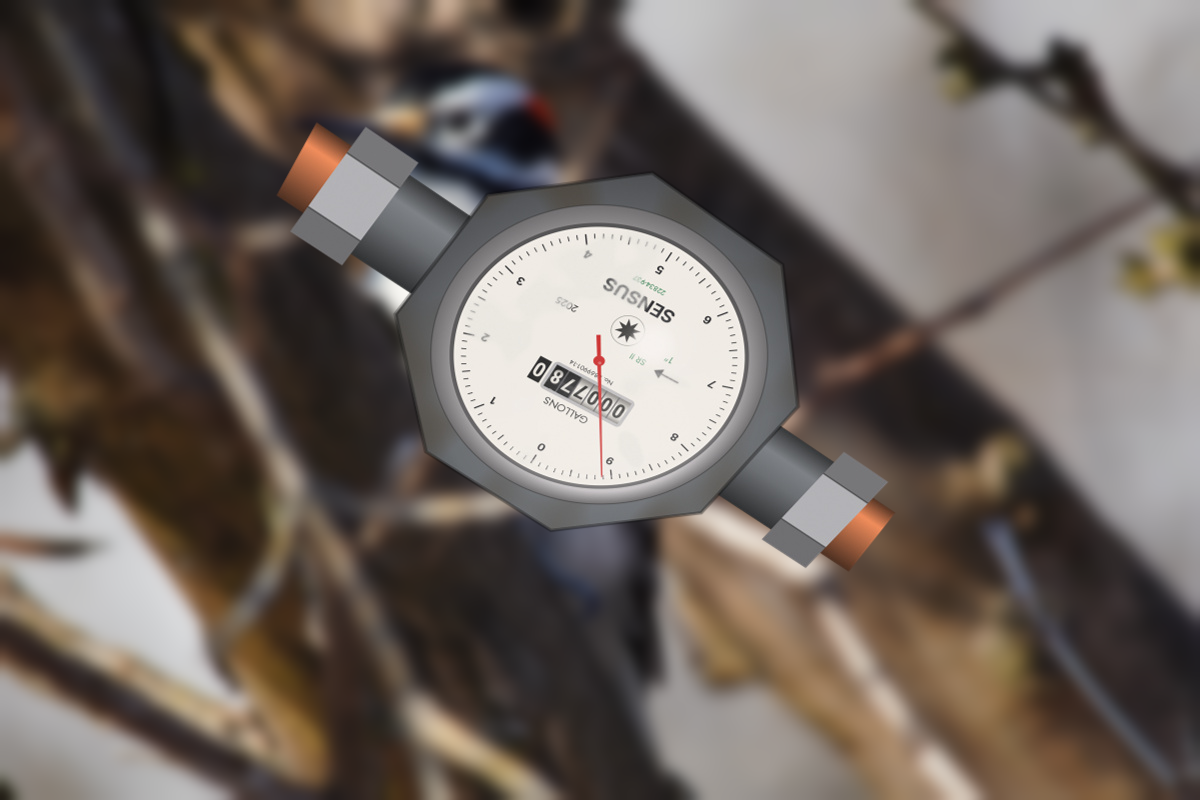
7779.1 gal
